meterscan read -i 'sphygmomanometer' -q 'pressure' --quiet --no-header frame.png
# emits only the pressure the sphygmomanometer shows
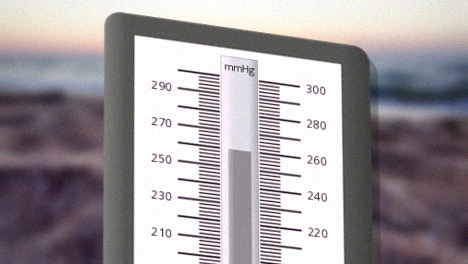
260 mmHg
